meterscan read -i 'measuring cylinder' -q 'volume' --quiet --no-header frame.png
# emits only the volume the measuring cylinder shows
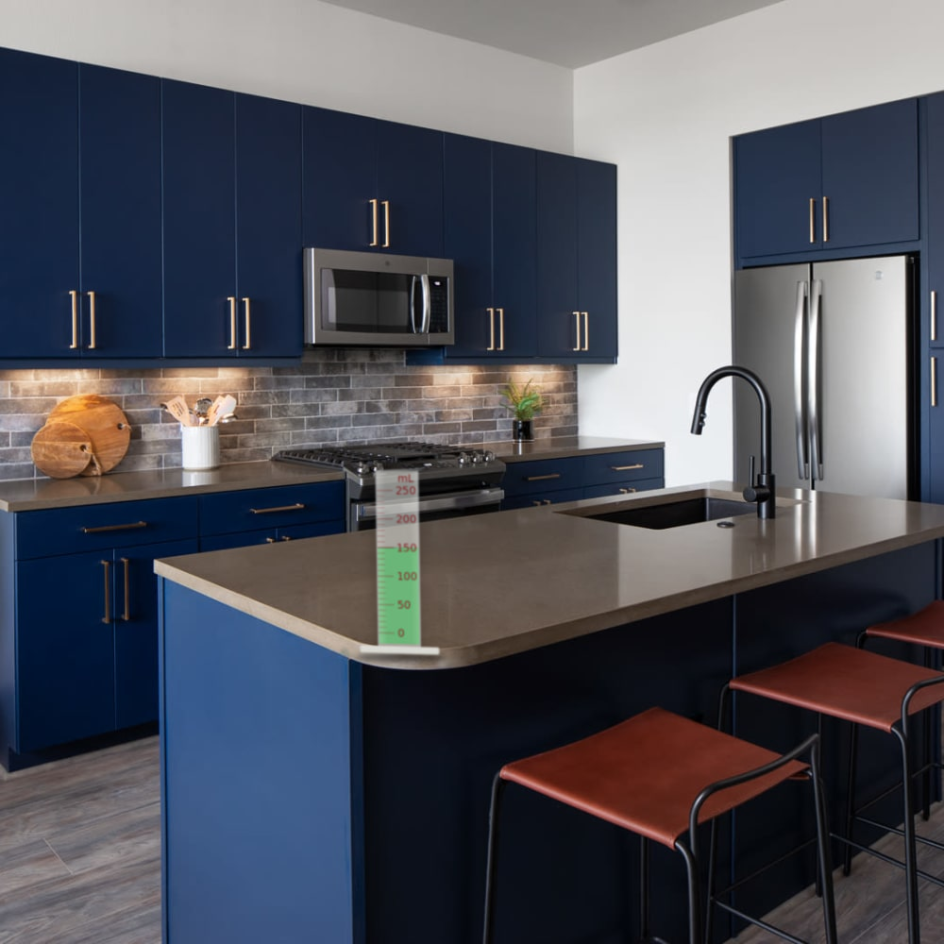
150 mL
